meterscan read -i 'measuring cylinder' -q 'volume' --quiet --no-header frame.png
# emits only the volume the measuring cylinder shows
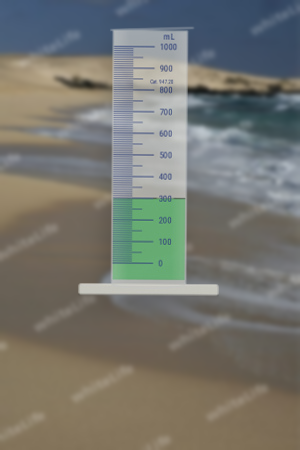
300 mL
